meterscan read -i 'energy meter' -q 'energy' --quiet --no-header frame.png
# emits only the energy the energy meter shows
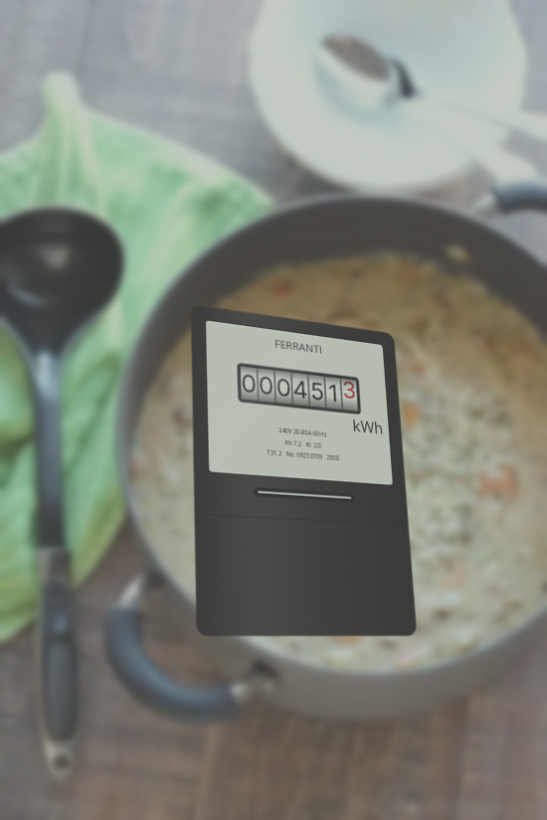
451.3 kWh
